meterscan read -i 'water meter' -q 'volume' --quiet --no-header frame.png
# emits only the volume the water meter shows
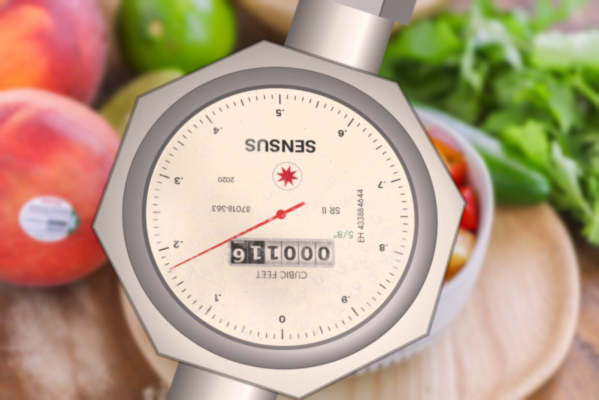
116.17 ft³
